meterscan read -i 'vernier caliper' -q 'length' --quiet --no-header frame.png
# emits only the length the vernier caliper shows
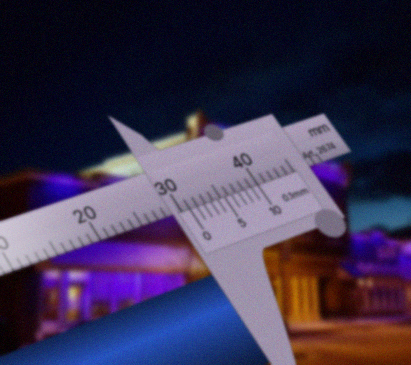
31.0 mm
